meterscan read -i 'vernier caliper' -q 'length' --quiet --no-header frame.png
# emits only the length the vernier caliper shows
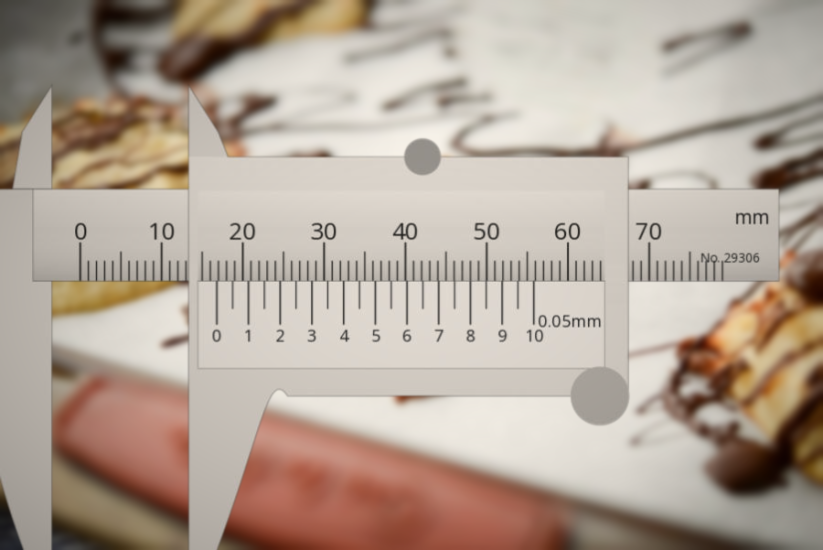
16.8 mm
